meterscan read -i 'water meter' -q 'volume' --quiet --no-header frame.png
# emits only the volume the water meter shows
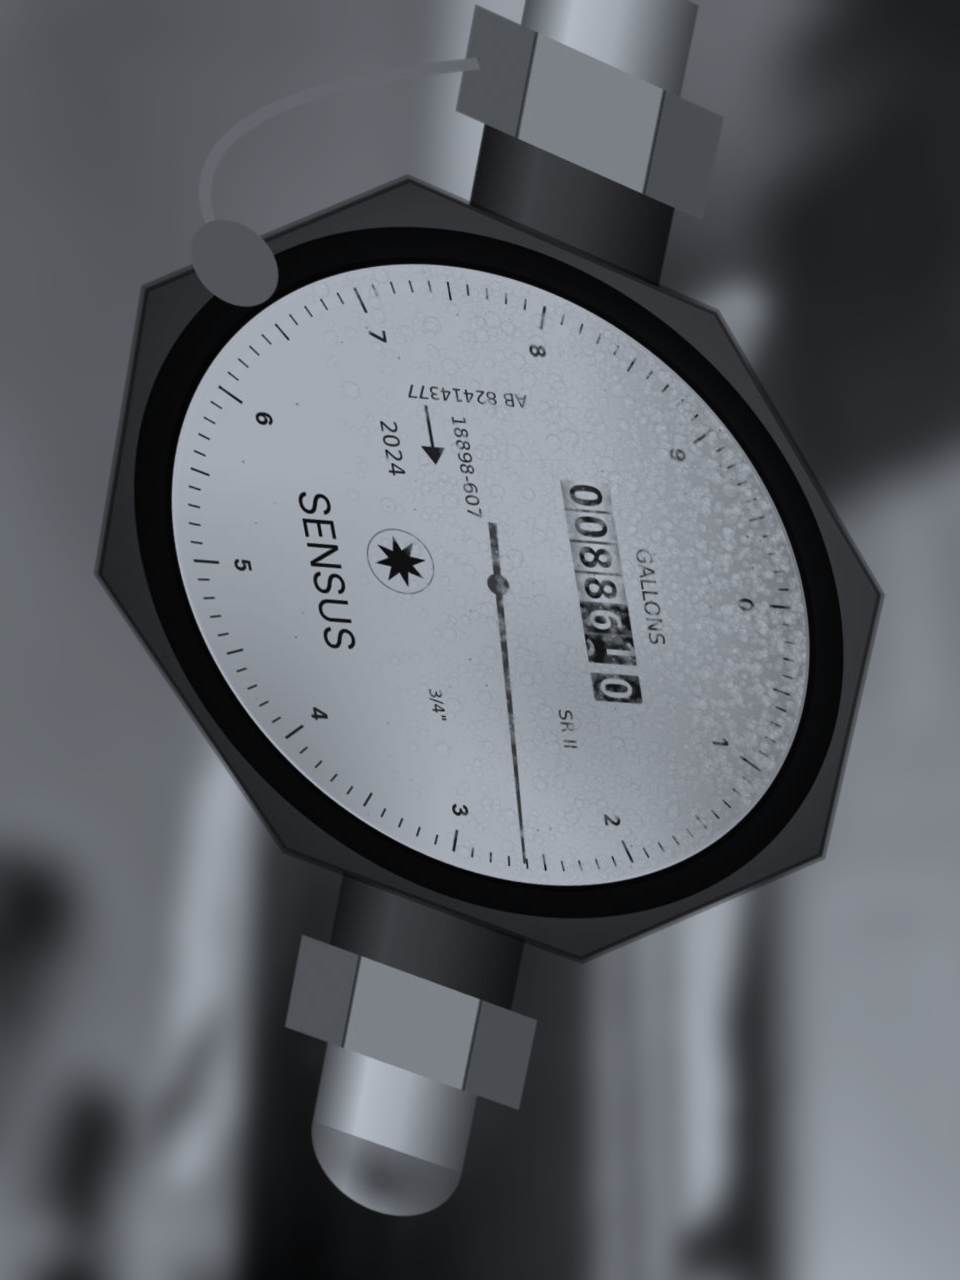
88612.6 gal
